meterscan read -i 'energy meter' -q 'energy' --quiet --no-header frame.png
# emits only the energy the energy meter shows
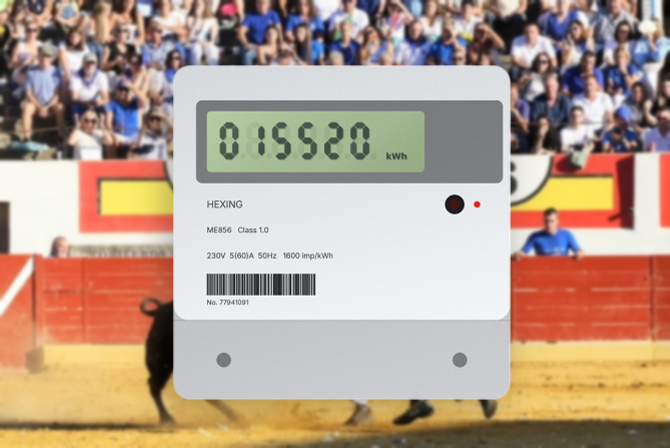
15520 kWh
